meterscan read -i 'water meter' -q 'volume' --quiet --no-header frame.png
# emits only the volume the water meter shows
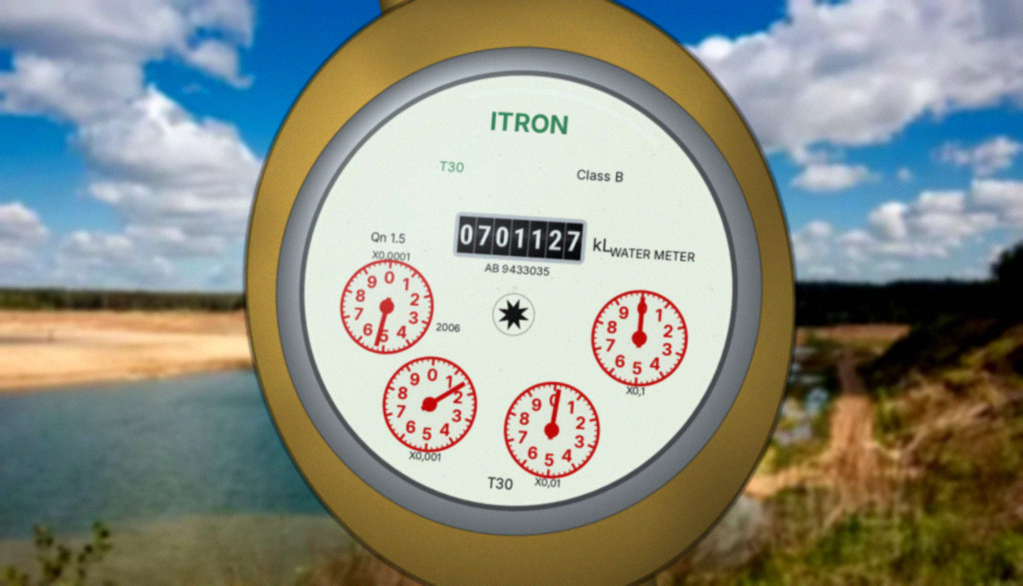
701127.0015 kL
